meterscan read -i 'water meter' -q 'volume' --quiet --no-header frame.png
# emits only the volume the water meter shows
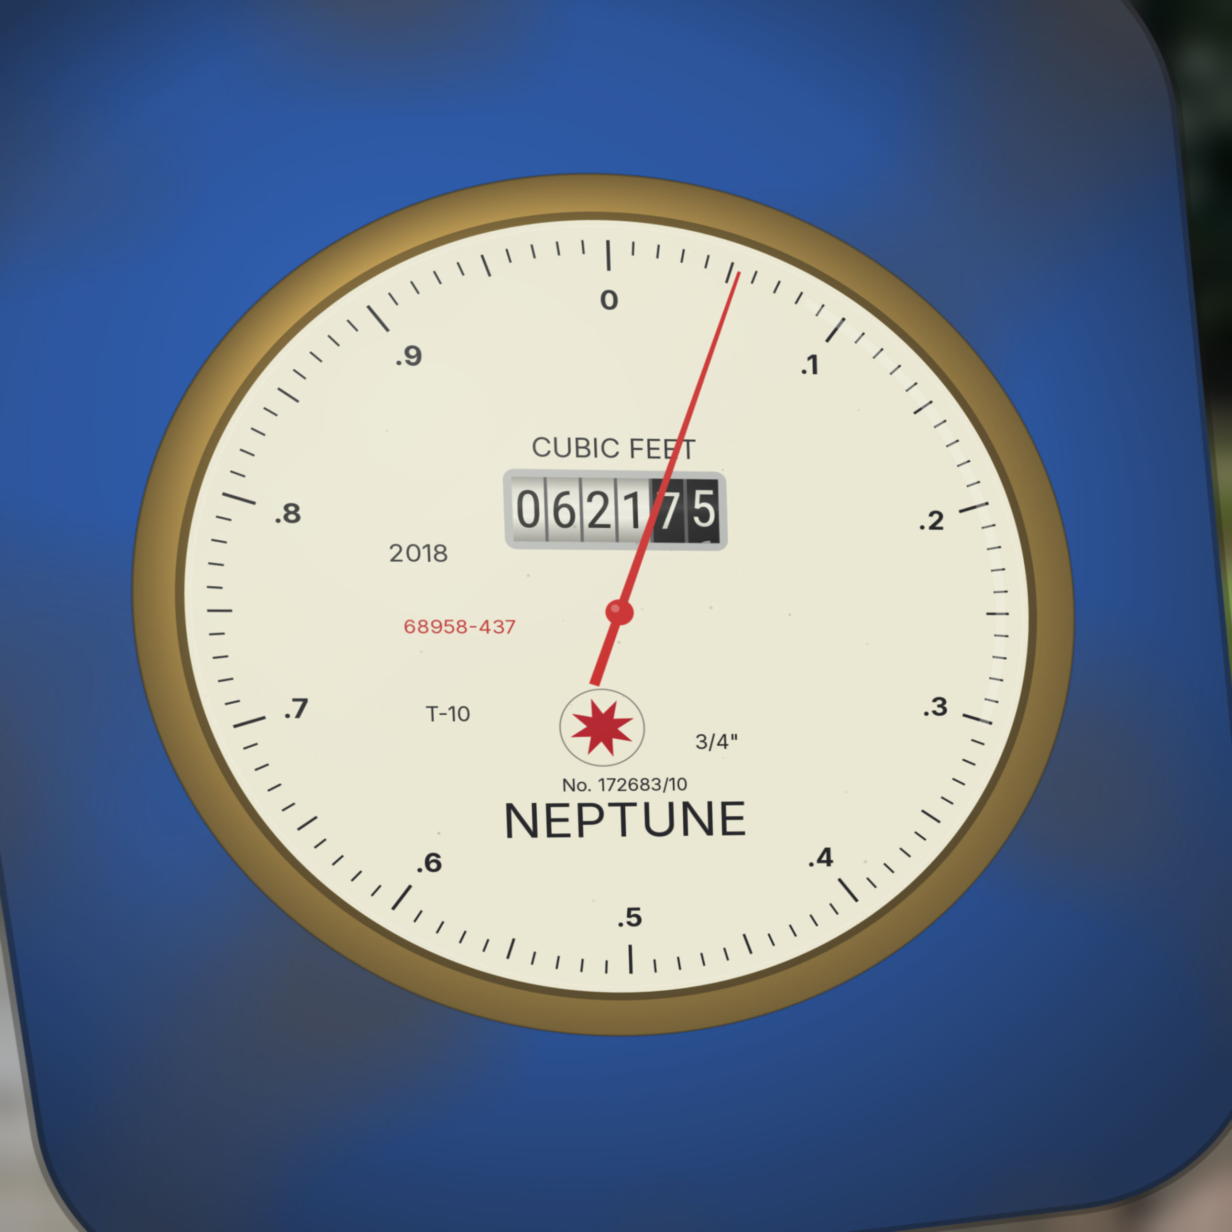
62175.05 ft³
